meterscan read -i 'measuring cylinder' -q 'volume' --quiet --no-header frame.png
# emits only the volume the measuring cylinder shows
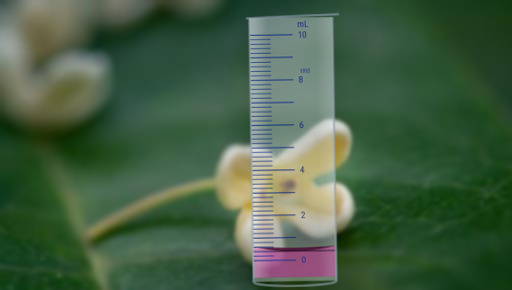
0.4 mL
